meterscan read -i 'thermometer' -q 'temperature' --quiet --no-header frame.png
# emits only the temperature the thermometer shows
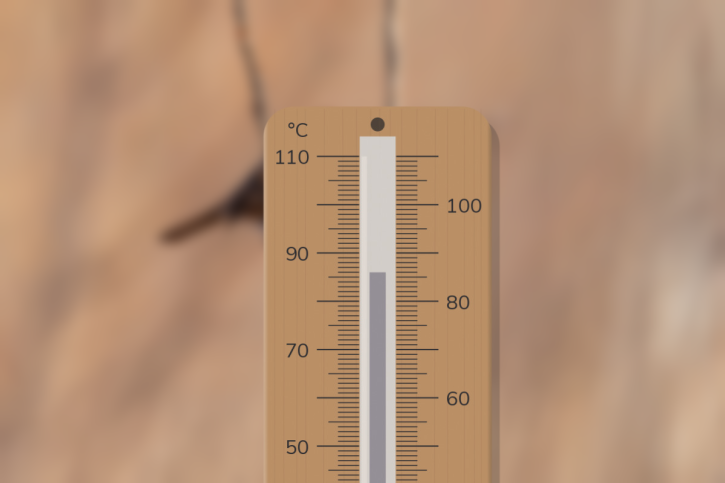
86 °C
